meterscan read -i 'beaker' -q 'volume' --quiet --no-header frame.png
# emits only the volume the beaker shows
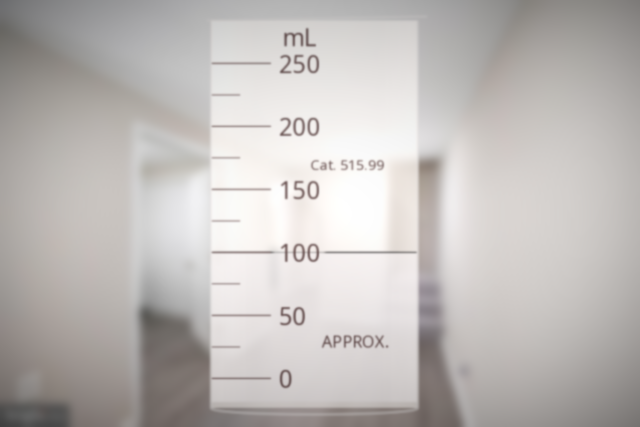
100 mL
